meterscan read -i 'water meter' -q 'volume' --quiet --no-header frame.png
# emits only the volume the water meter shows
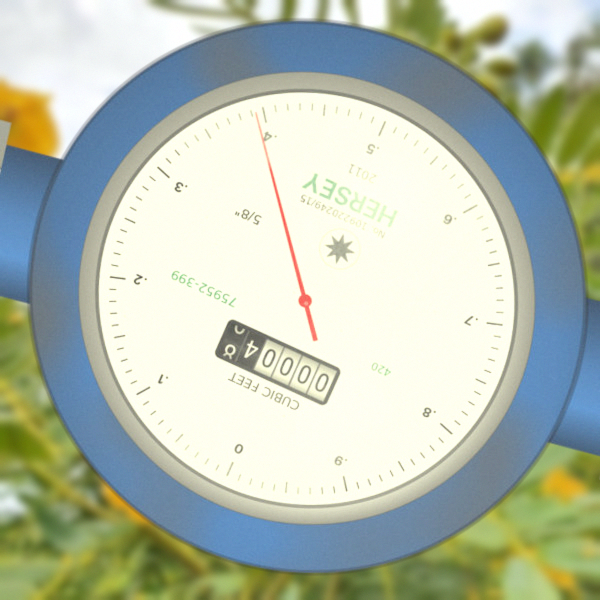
48.39 ft³
